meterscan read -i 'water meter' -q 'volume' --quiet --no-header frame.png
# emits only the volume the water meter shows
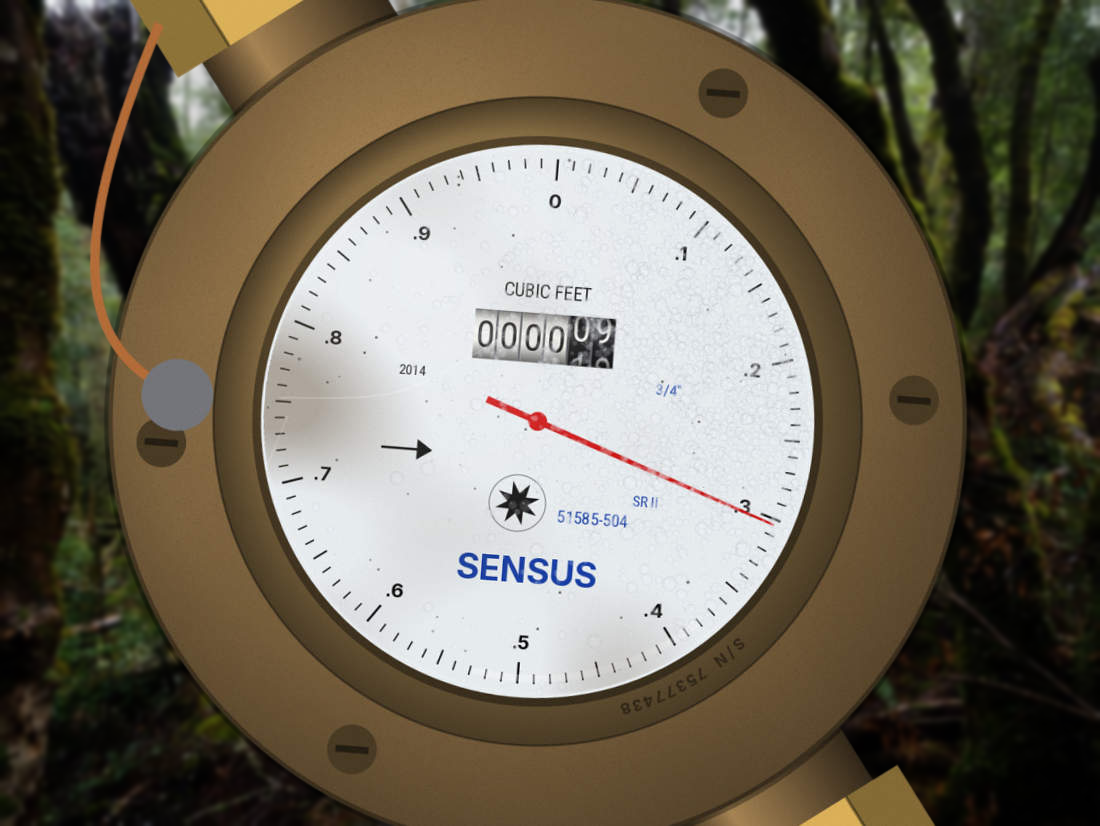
9.30 ft³
